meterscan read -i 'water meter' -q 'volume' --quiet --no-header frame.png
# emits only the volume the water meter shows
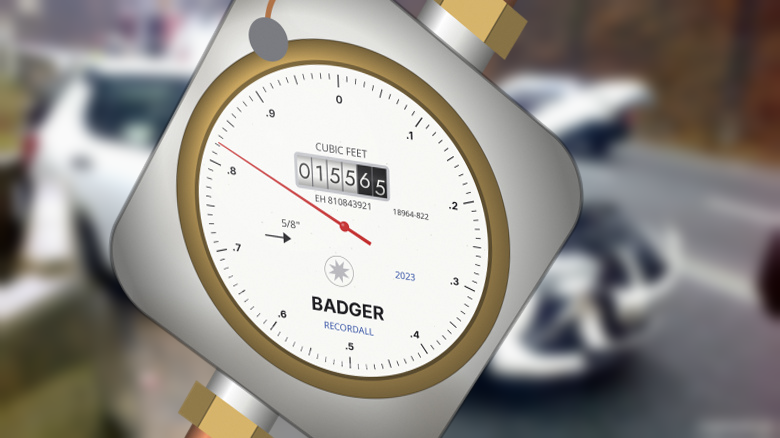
15564.82 ft³
